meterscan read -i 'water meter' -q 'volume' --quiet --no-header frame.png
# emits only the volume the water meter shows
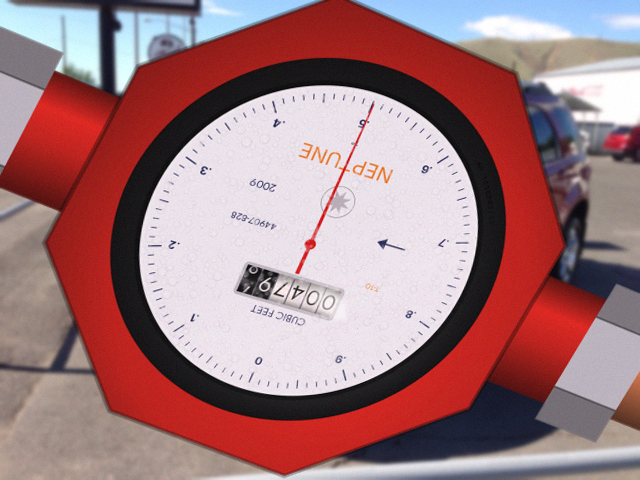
4797.50 ft³
